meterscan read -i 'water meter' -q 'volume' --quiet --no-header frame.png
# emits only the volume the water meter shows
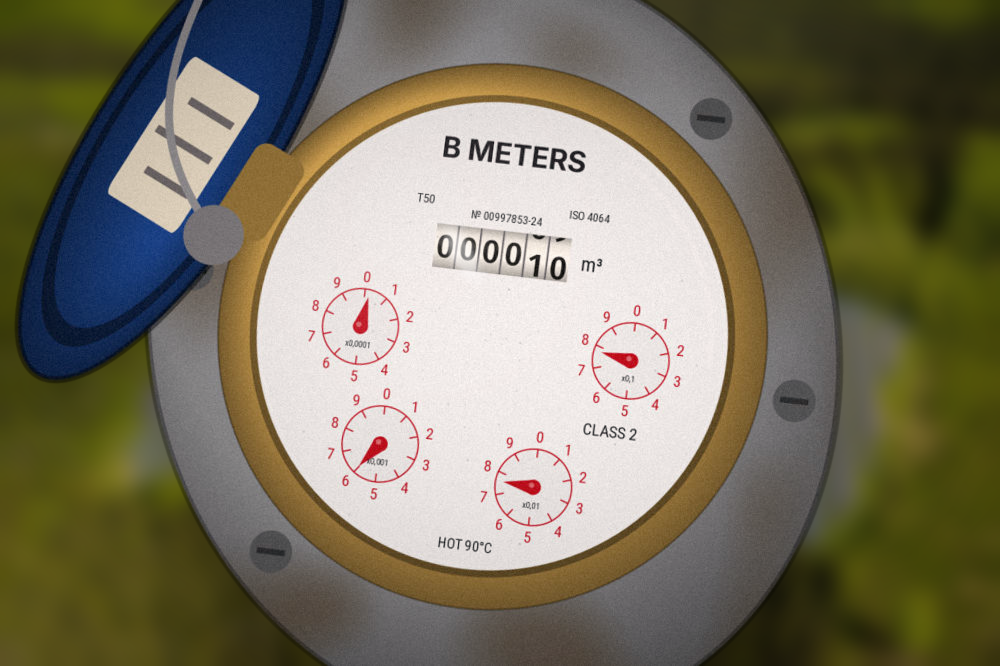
9.7760 m³
